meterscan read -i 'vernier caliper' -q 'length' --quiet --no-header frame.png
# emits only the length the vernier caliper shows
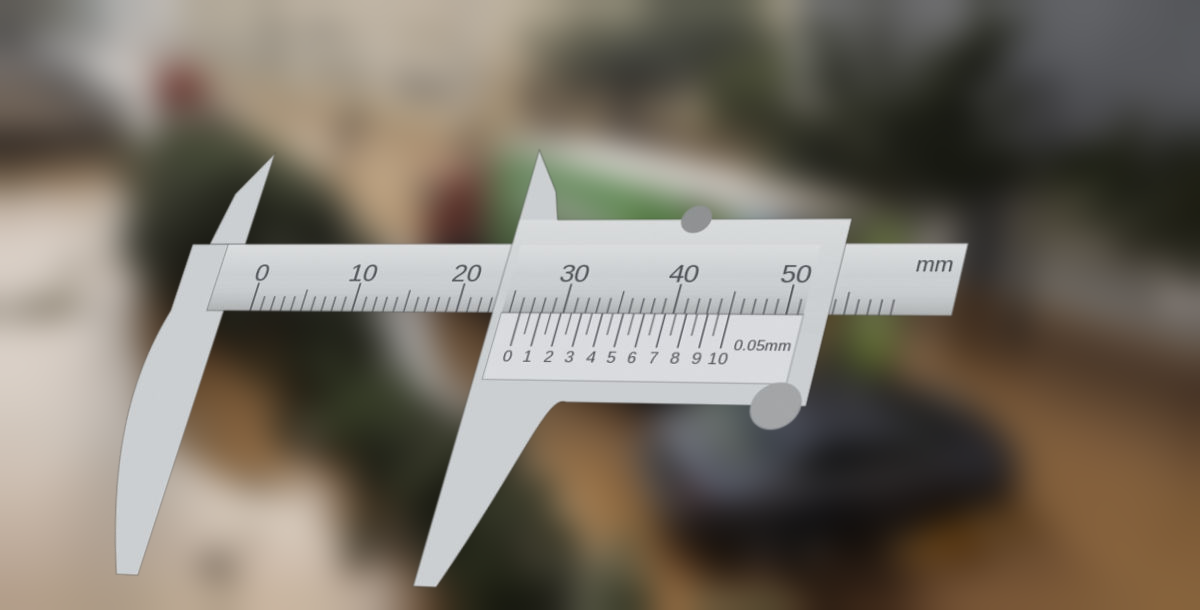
26.0 mm
